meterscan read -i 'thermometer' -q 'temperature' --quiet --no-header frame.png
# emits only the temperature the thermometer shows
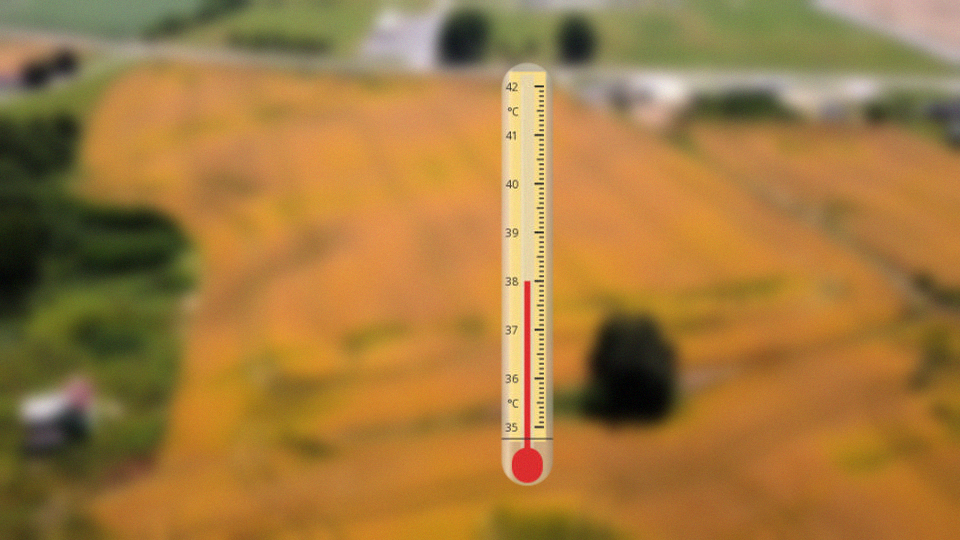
38 °C
